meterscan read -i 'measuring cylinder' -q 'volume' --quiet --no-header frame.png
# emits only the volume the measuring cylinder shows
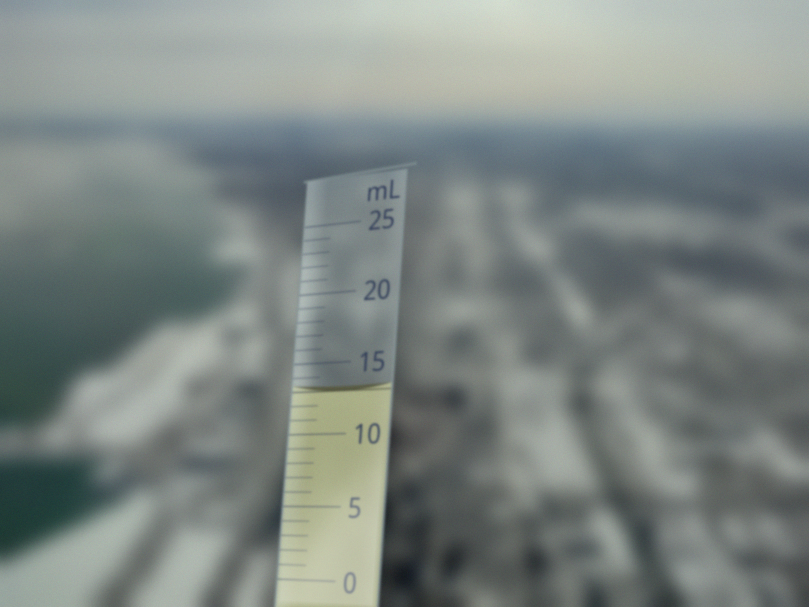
13 mL
